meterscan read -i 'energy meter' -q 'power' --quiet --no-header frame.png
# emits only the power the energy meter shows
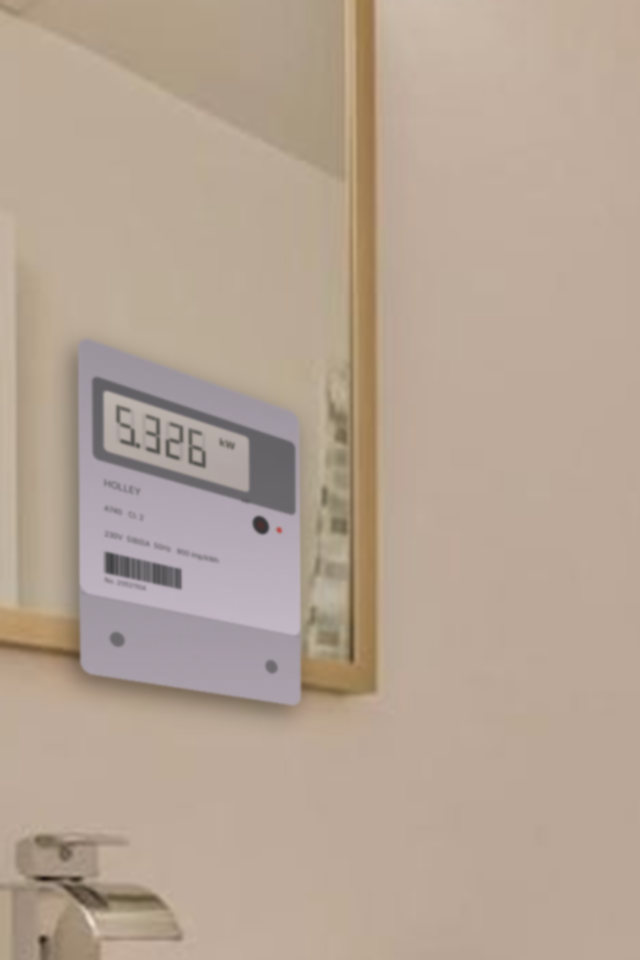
5.326 kW
